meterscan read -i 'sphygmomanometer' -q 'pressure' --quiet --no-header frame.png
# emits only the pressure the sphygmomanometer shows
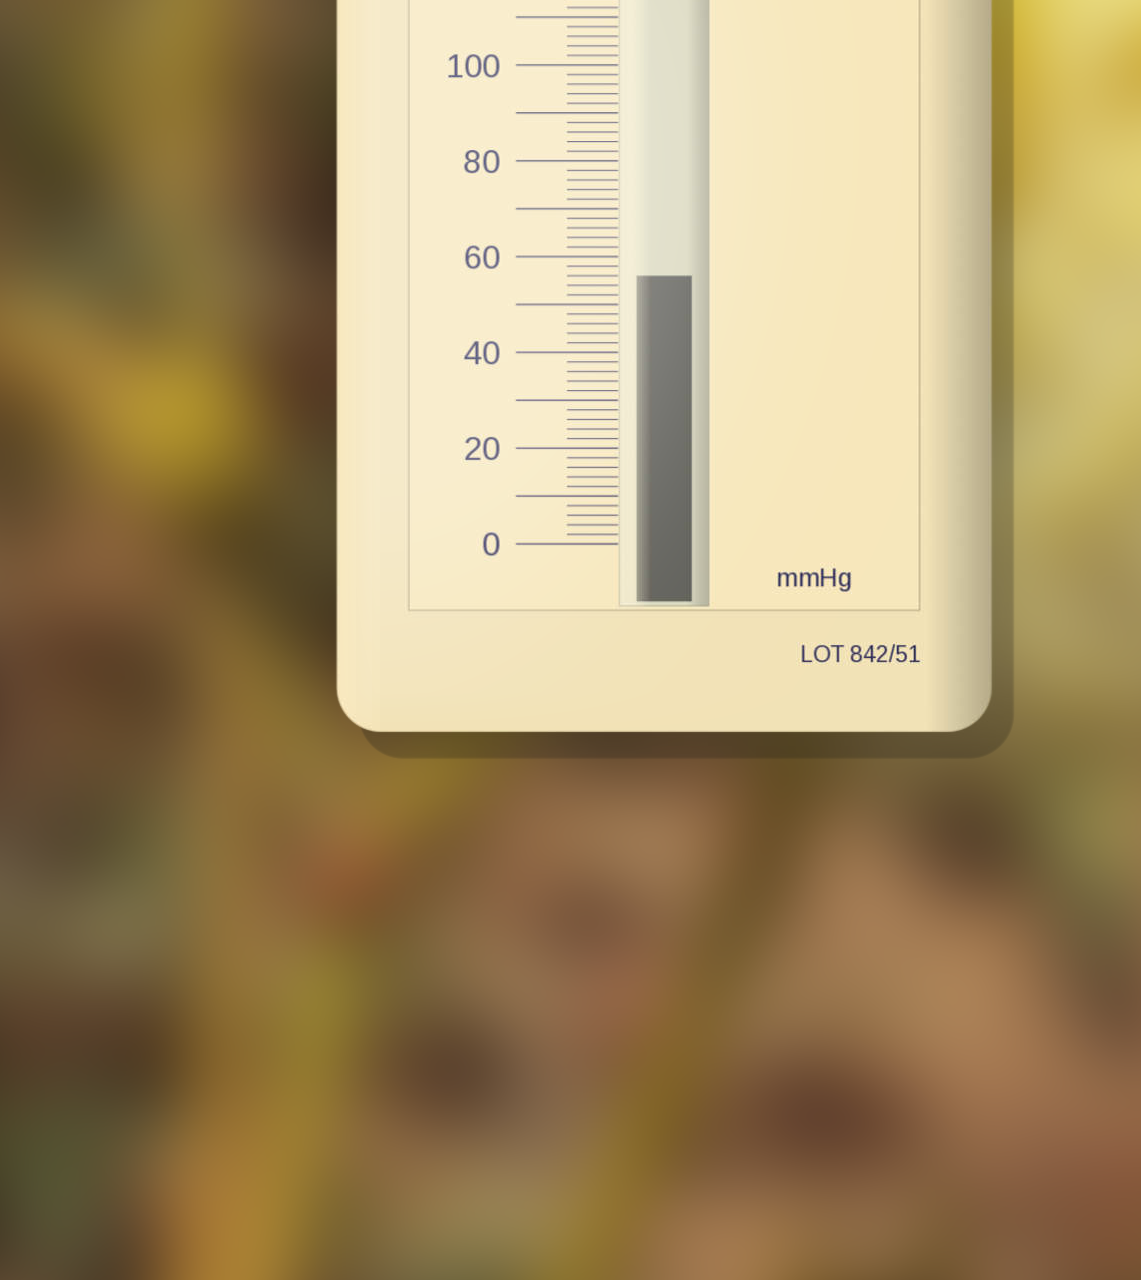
56 mmHg
